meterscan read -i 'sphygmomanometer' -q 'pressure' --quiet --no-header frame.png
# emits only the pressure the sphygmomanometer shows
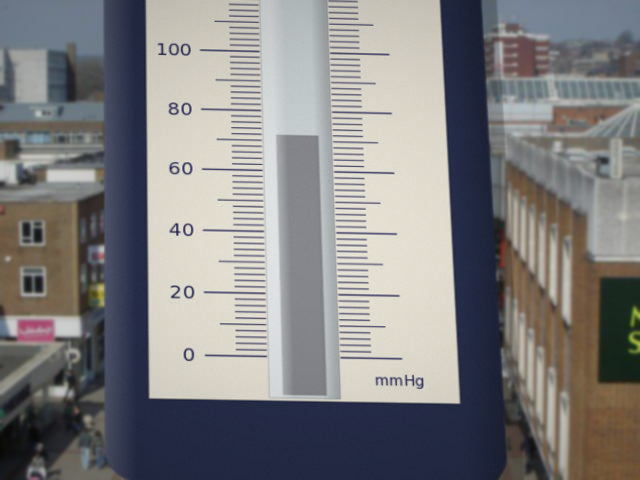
72 mmHg
